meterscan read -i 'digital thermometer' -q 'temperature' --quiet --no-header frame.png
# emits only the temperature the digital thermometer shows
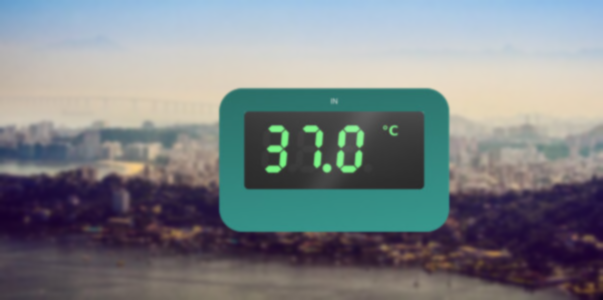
37.0 °C
